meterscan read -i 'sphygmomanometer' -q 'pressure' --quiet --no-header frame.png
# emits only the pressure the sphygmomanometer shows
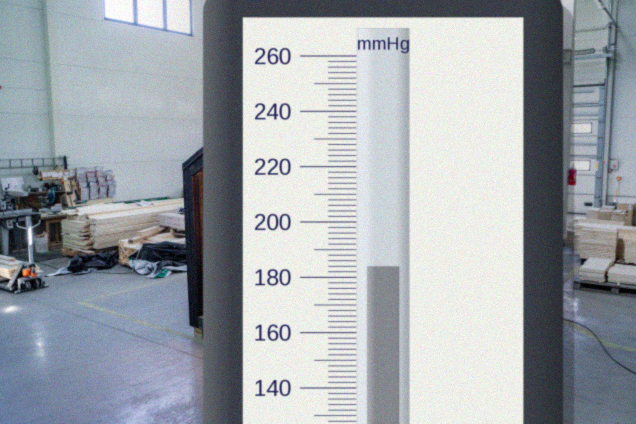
184 mmHg
